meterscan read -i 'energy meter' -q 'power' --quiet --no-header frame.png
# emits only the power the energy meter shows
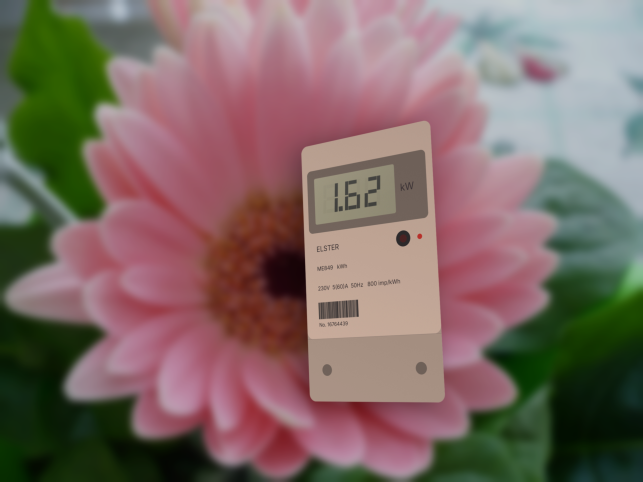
1.62 kW
